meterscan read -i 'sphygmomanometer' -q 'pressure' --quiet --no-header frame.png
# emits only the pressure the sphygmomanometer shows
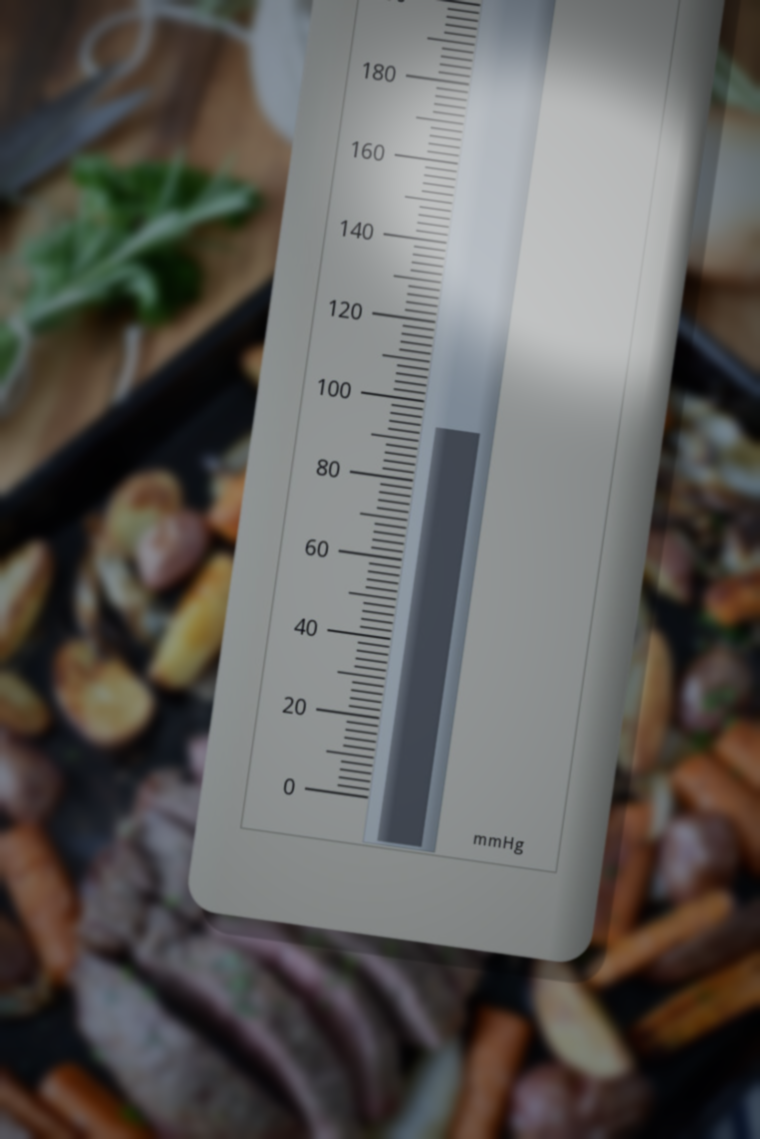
94 mmHg
